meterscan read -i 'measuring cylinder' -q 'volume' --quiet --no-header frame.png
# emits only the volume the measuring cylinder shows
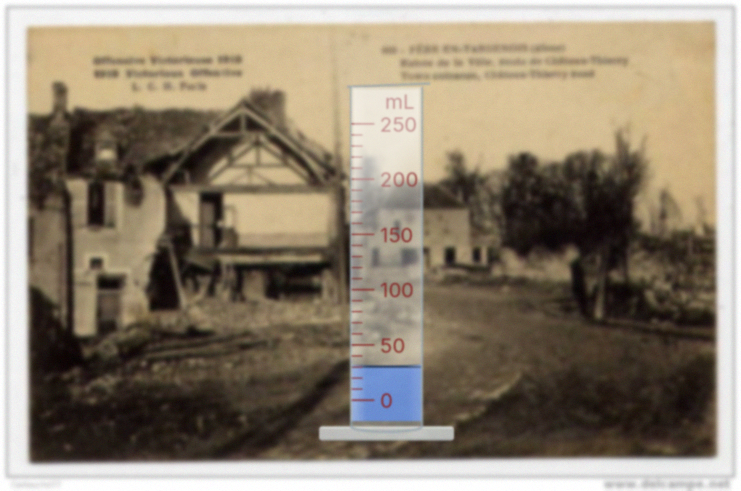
30 mL
